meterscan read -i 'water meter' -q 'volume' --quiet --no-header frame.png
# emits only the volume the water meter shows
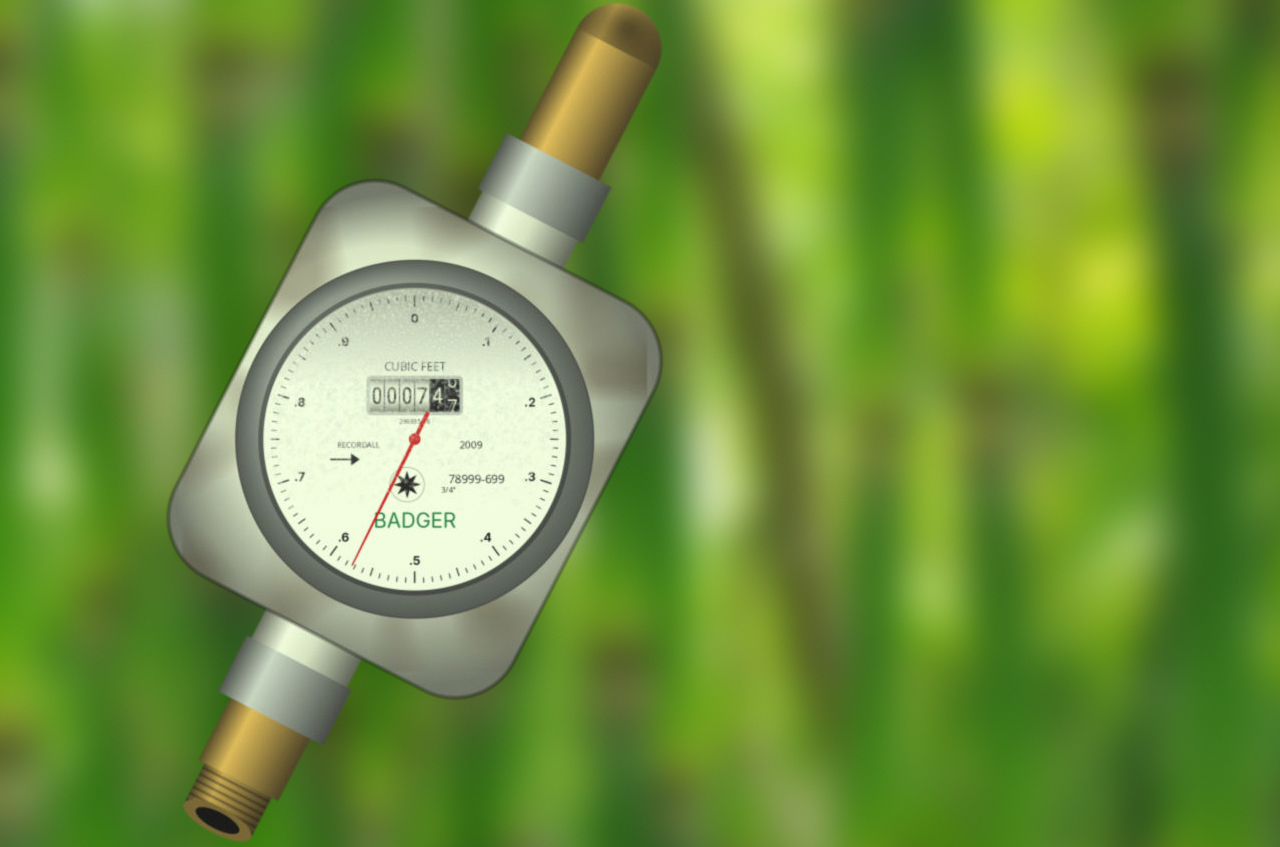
746.57 ft³
